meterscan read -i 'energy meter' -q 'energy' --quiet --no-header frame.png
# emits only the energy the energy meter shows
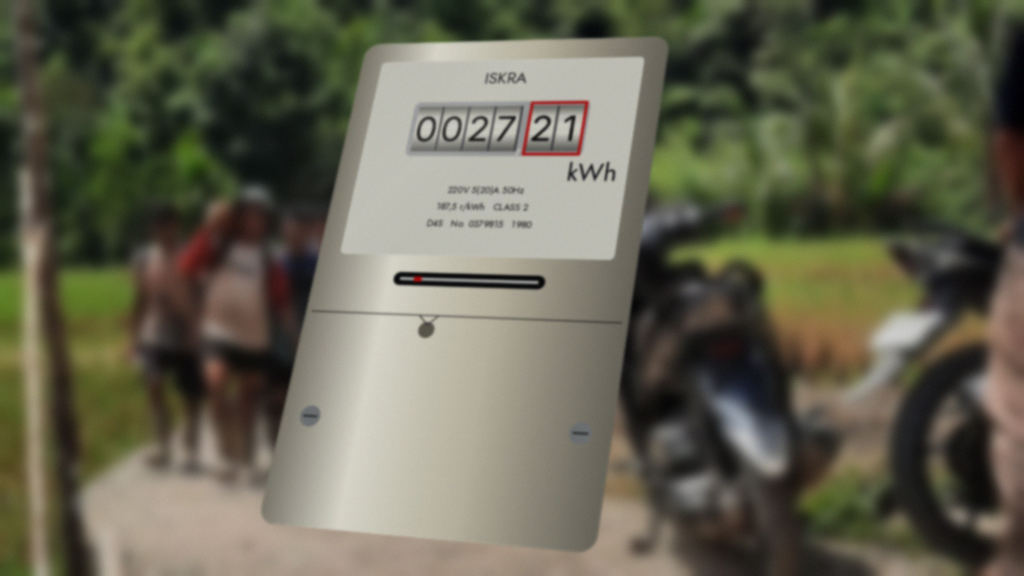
27.21 kWh
